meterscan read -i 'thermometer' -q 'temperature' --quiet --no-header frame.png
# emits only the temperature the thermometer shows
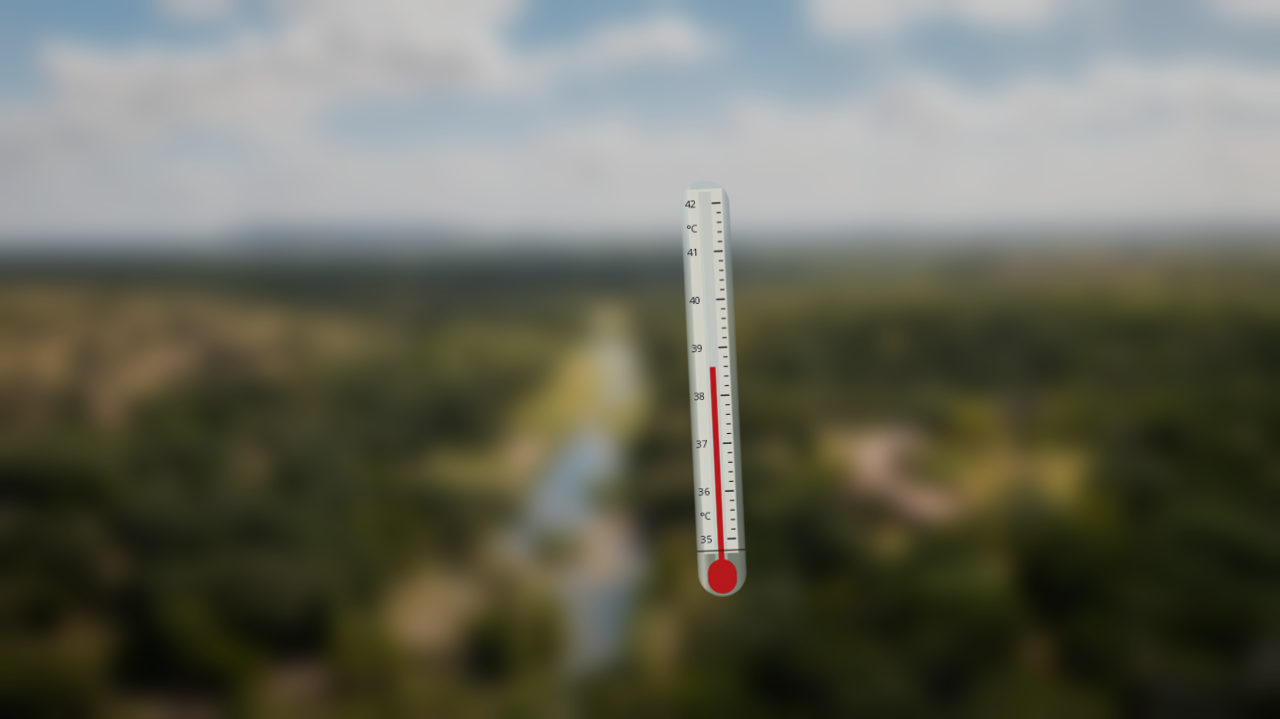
38.6 °C
